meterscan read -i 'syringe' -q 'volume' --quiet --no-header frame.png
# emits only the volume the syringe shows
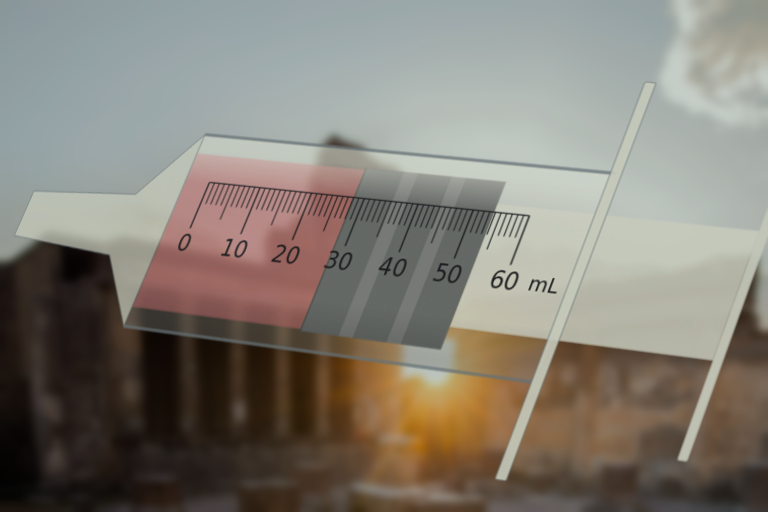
28 mL
